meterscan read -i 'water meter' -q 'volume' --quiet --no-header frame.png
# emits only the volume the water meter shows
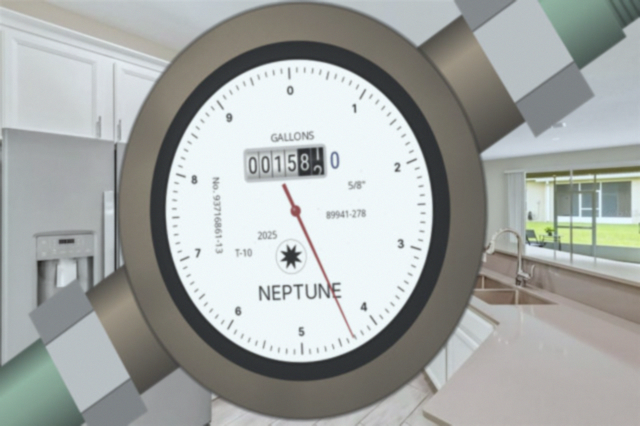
15814.3 gal
